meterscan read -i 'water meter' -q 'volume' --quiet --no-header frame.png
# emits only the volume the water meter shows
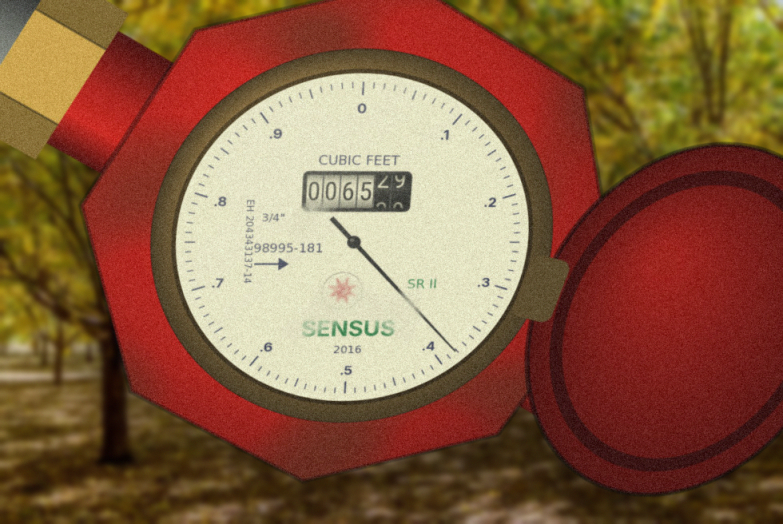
6529.38 ft³
